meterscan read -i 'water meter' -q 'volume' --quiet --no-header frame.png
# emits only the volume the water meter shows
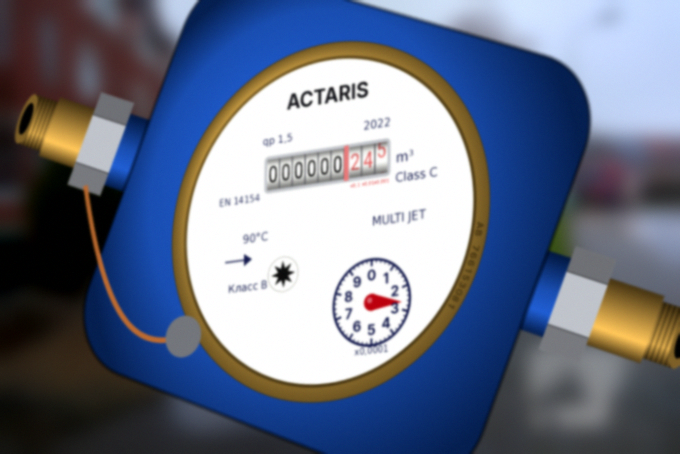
0.2452 m³
